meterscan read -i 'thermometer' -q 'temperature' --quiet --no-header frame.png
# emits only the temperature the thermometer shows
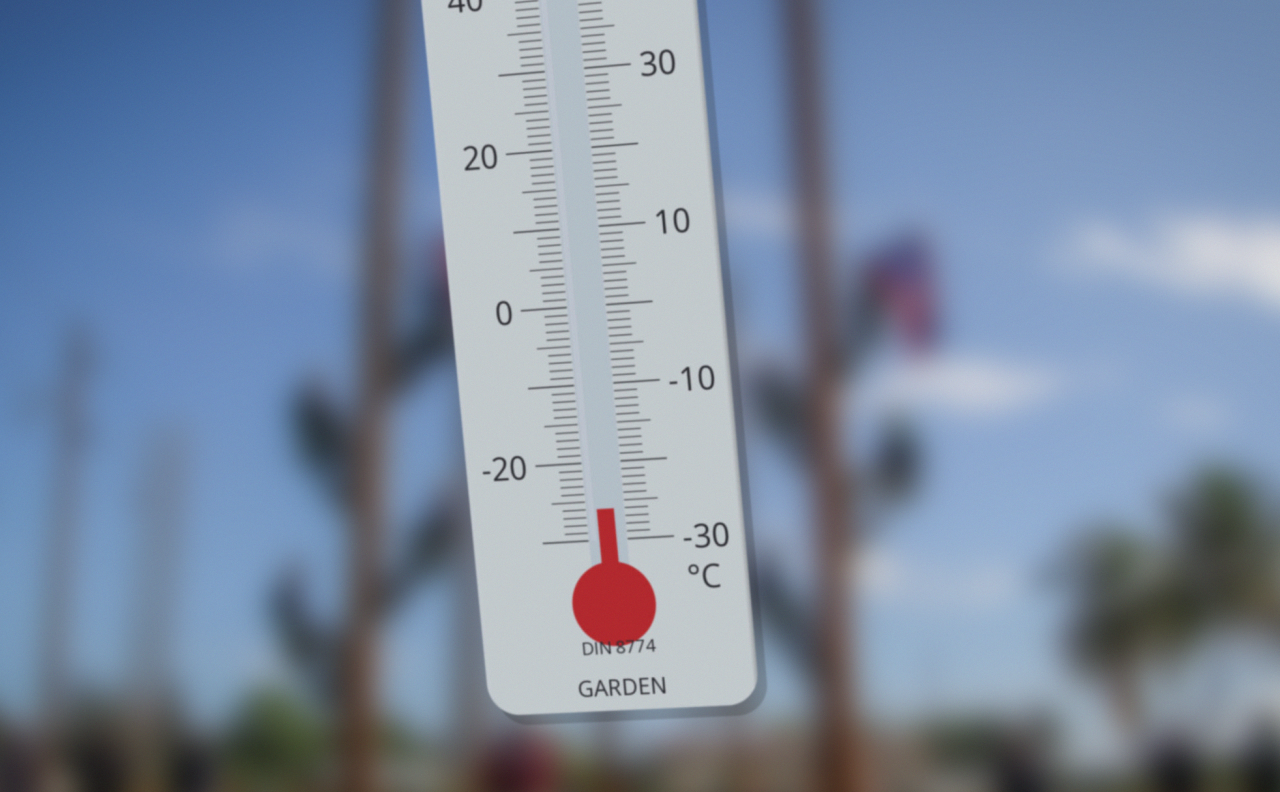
-26 °C
